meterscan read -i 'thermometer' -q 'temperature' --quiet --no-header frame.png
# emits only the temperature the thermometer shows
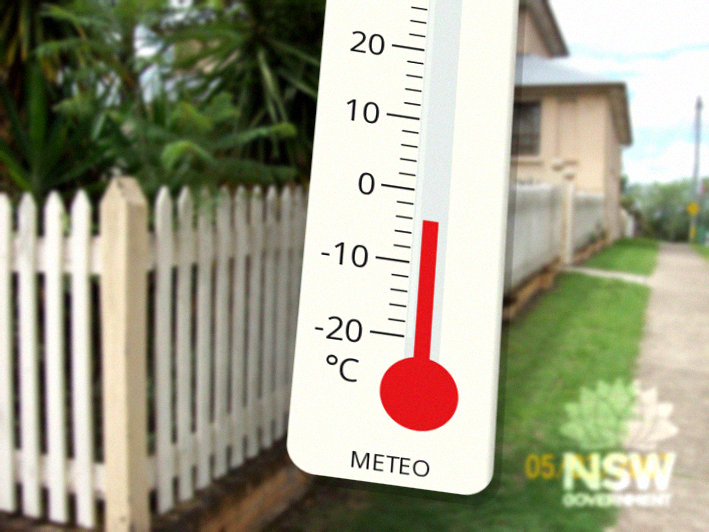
-4 °C
